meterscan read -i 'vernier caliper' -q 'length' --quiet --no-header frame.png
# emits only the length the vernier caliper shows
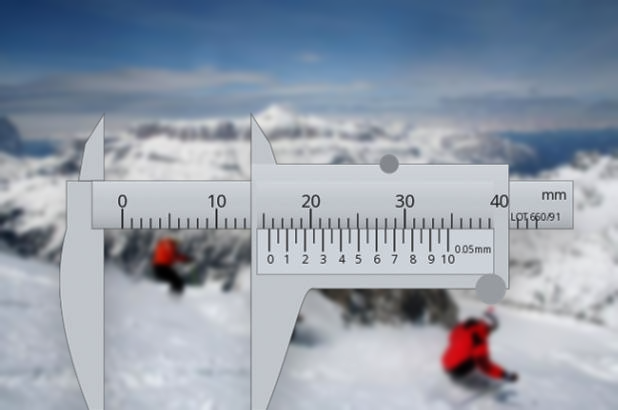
15.6 mm
